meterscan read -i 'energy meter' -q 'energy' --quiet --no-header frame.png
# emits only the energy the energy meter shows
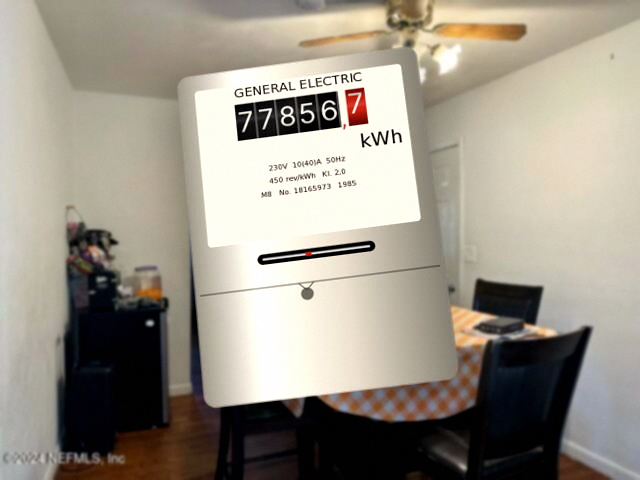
77856.7 kWh
